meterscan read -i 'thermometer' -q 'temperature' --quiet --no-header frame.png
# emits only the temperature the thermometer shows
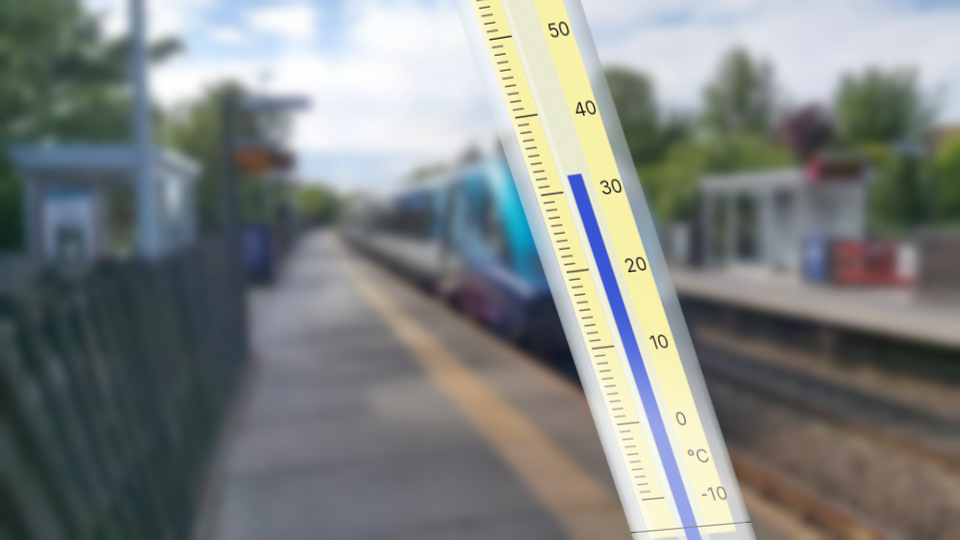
32 °C
